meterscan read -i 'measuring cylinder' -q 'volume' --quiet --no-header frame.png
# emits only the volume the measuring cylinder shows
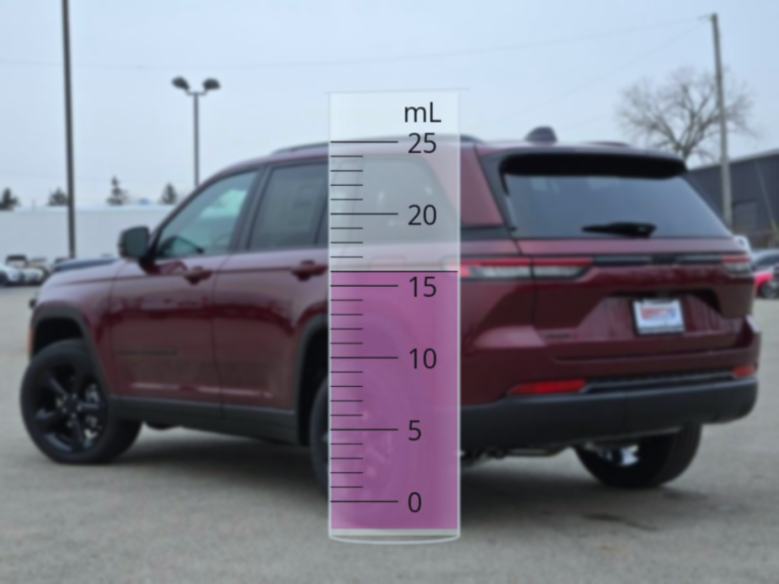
16 mL
